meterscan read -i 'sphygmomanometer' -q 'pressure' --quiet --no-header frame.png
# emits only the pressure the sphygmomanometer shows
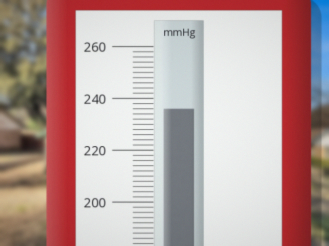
236 mmHg
